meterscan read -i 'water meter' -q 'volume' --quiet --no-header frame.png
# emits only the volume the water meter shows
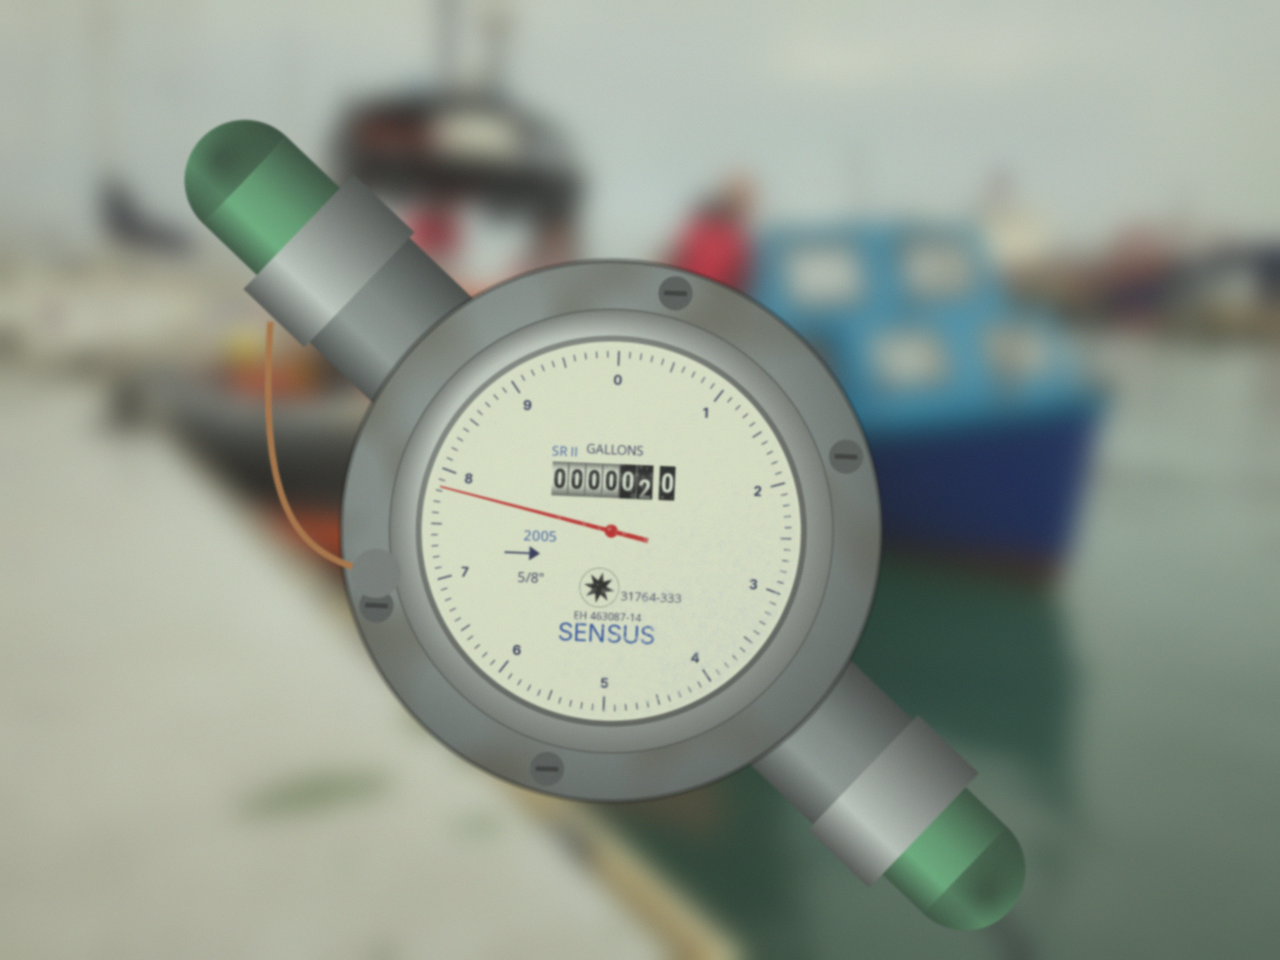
17.8 gal
